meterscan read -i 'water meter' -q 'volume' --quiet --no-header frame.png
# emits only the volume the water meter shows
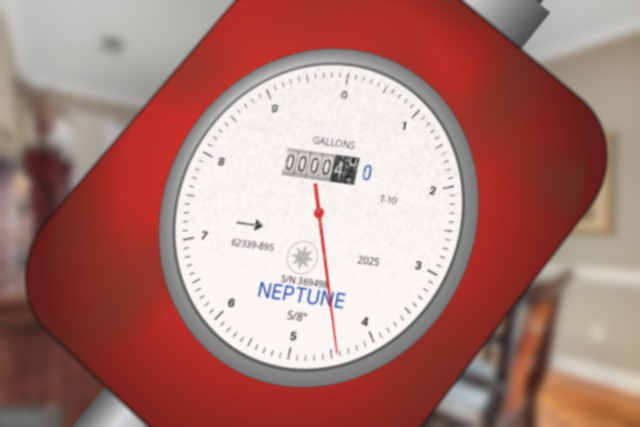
404.4 gal
